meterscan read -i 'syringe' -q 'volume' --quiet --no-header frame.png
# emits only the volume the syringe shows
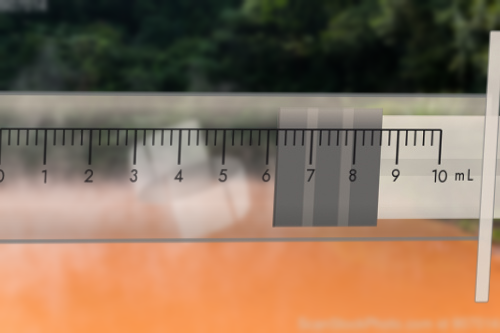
6.2 mL
